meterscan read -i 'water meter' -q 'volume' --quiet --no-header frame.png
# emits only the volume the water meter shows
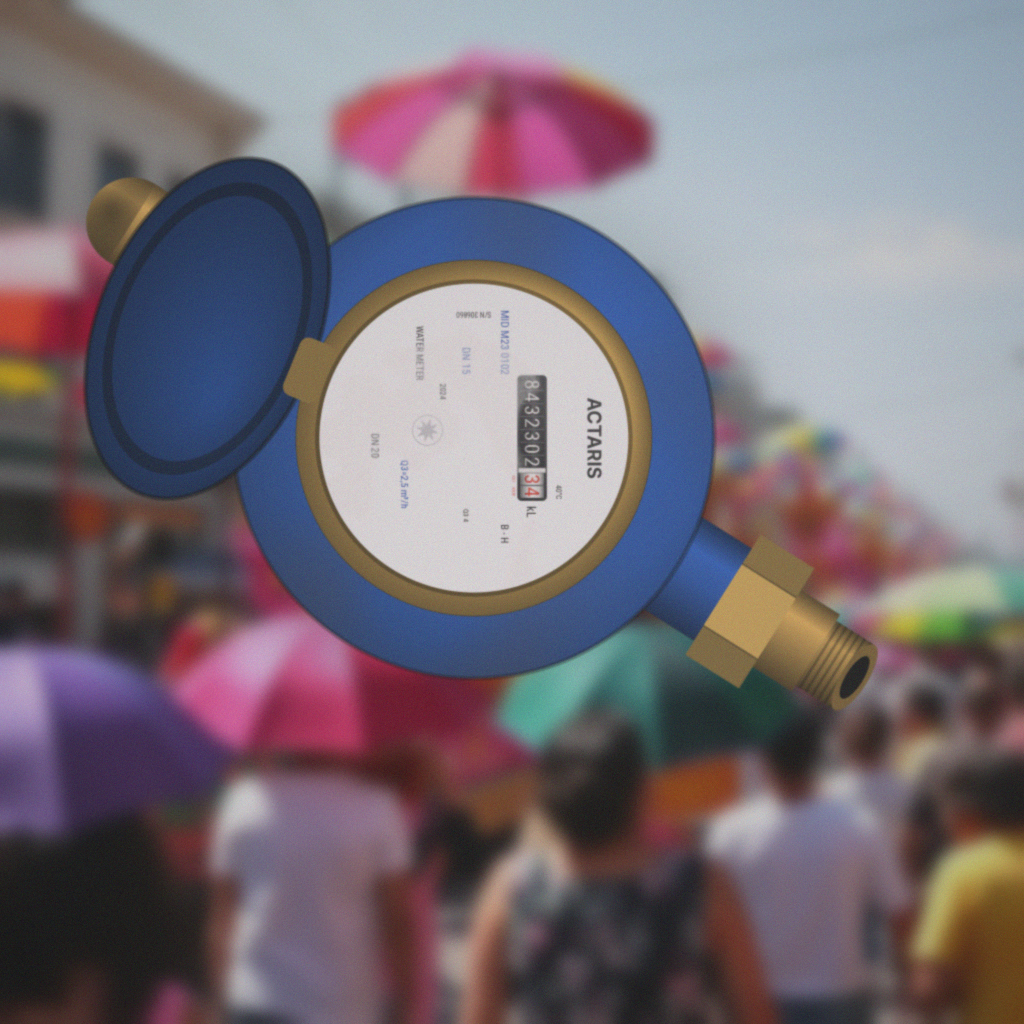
8432302.34 kL
